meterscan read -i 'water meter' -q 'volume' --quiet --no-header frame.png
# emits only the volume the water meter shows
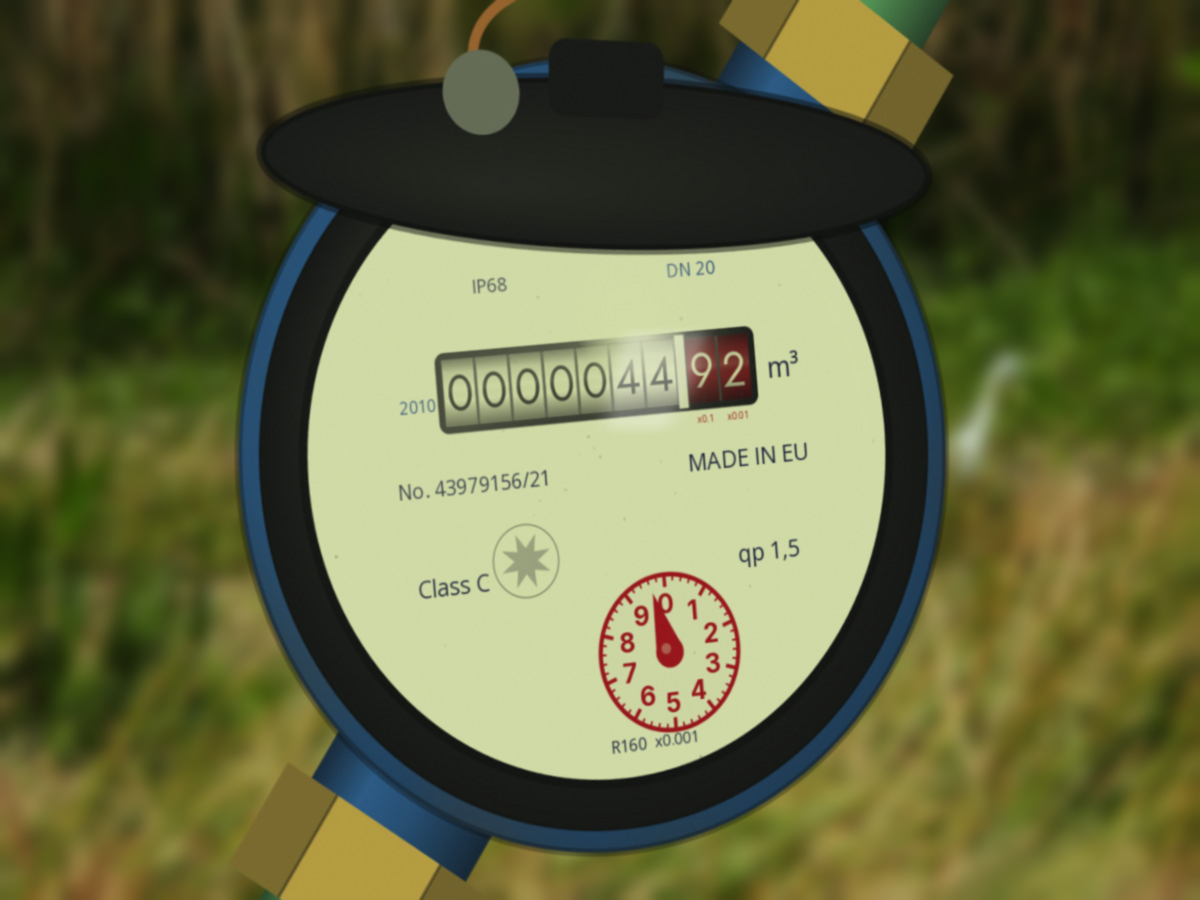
44.919 m³
